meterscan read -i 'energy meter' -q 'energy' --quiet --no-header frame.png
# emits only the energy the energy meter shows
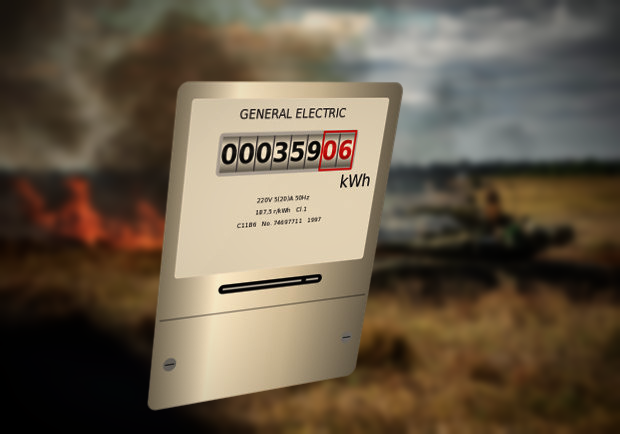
359.06 kWh
